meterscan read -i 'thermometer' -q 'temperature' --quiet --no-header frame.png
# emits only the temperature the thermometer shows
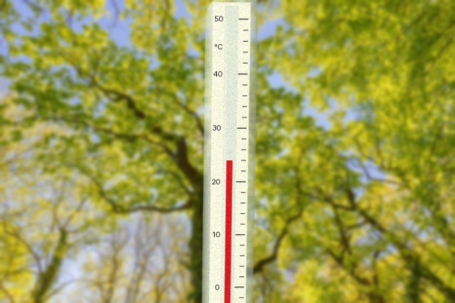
24 °C
